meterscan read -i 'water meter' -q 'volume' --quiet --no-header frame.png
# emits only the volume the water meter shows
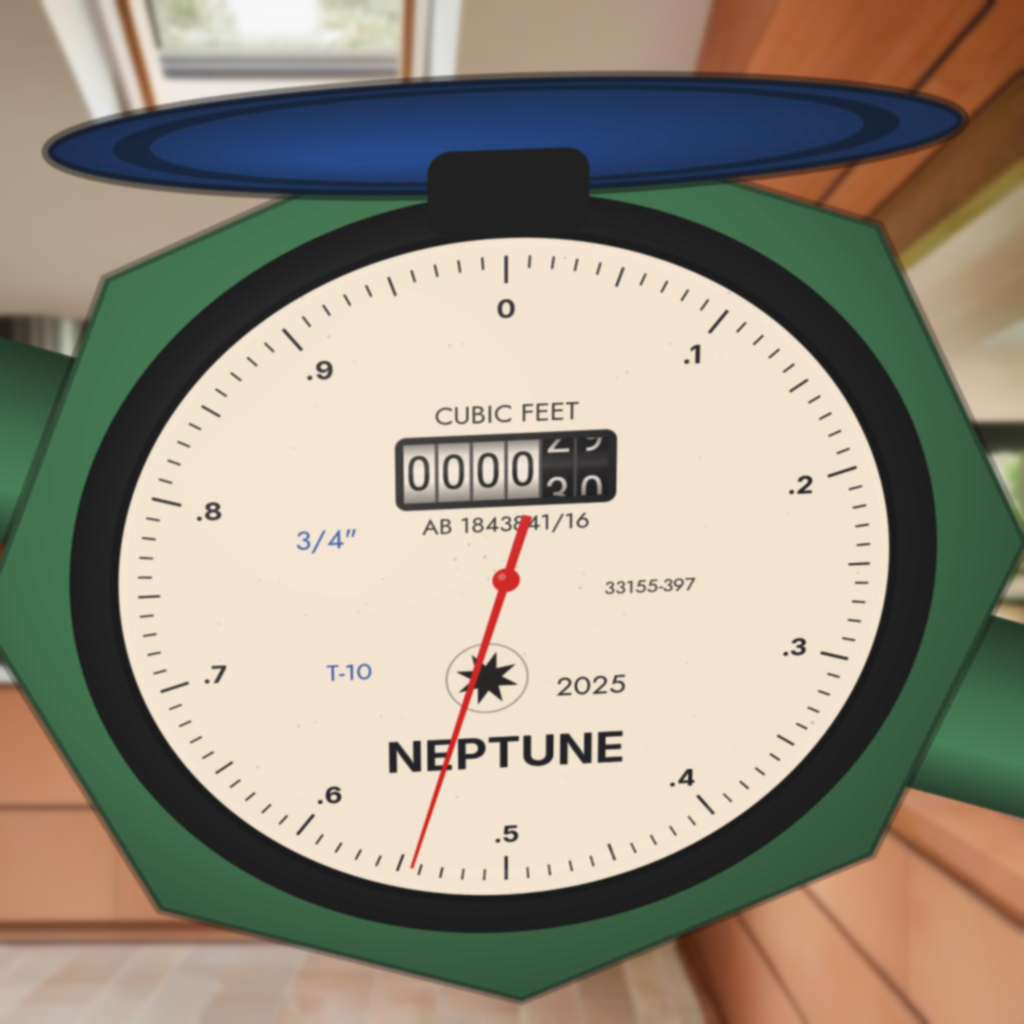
29.54 ft³
